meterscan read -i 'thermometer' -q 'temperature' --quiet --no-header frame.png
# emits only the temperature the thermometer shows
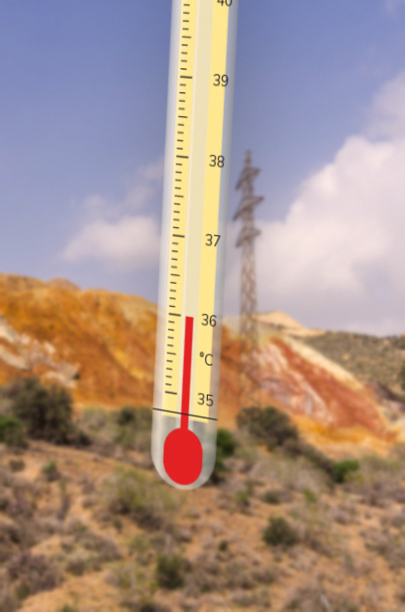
36 °C
